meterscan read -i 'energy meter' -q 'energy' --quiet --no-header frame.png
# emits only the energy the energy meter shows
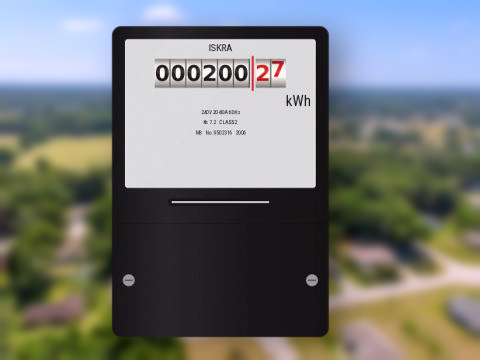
200.27 kWh
